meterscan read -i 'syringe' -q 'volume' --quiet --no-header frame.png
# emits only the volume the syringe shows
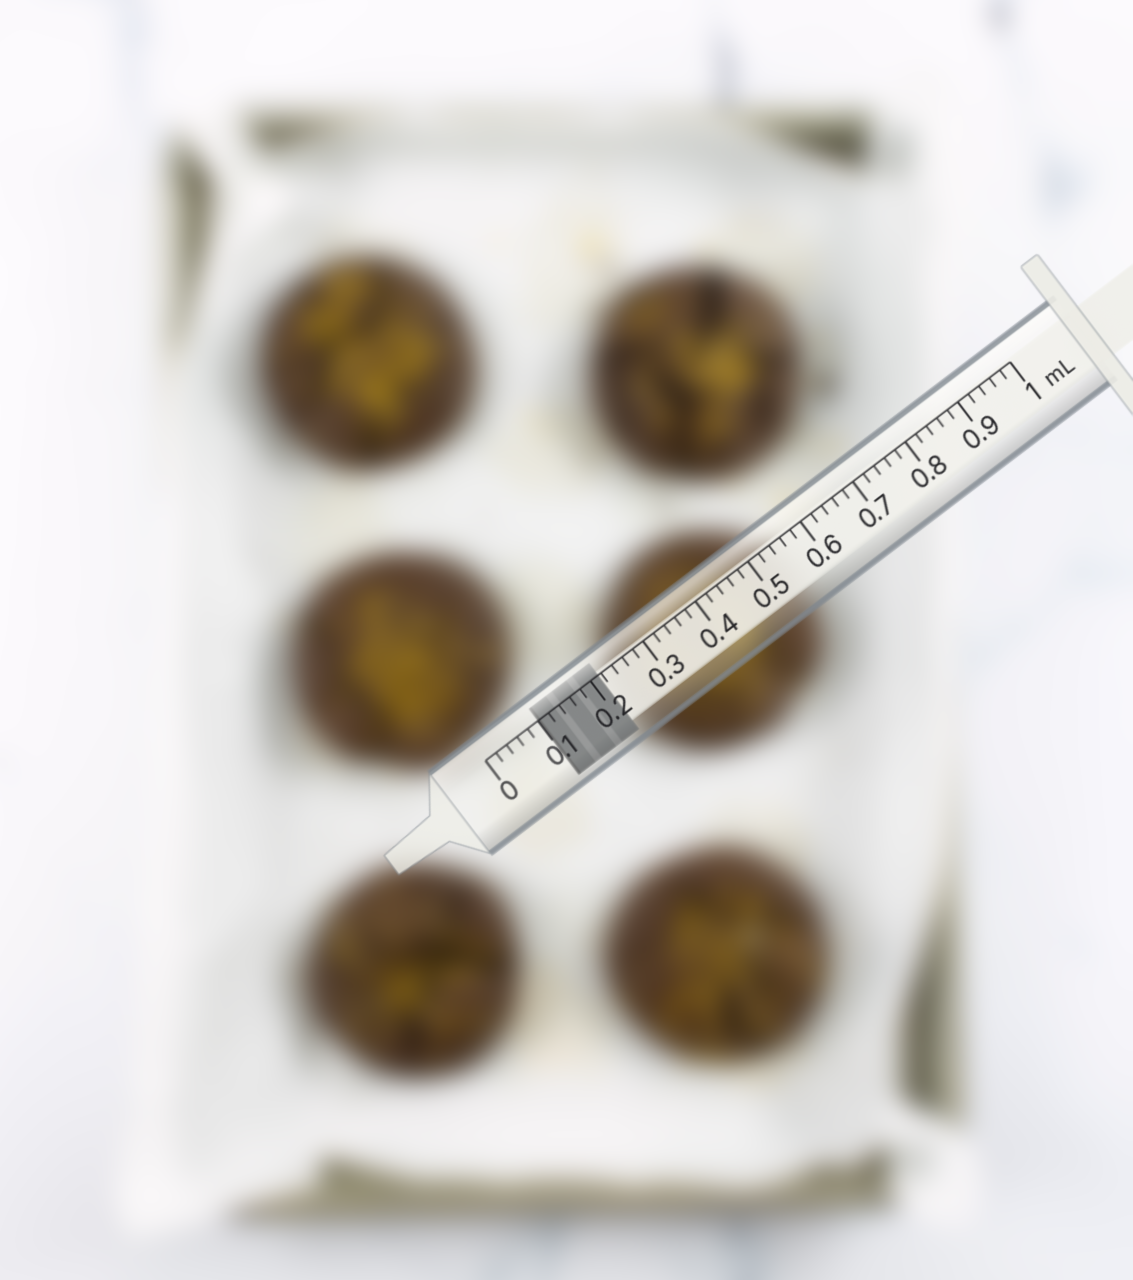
0.1 mL
